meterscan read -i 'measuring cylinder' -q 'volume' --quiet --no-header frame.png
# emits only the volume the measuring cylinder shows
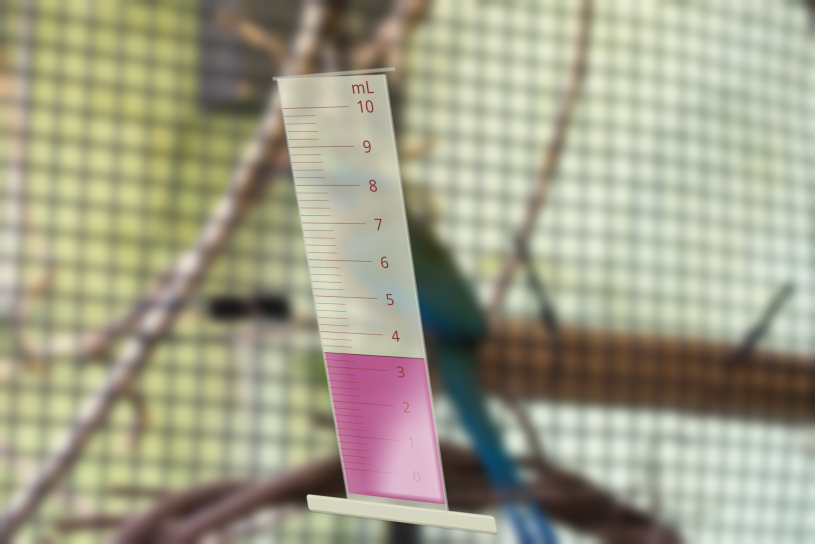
3.4 mL
